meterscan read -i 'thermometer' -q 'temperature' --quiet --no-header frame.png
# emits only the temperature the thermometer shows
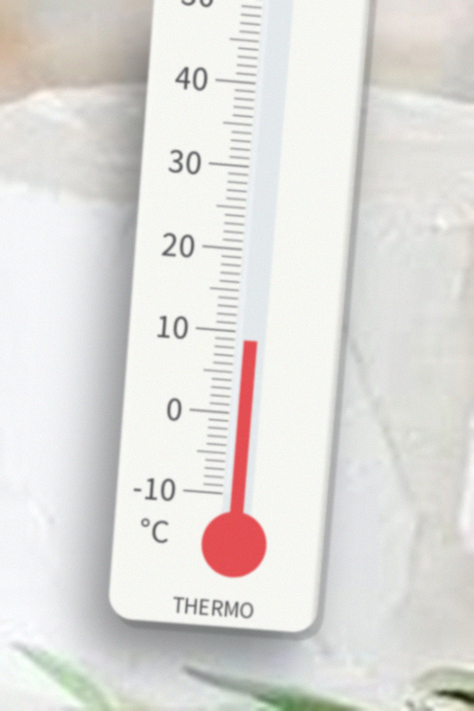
9 °C
